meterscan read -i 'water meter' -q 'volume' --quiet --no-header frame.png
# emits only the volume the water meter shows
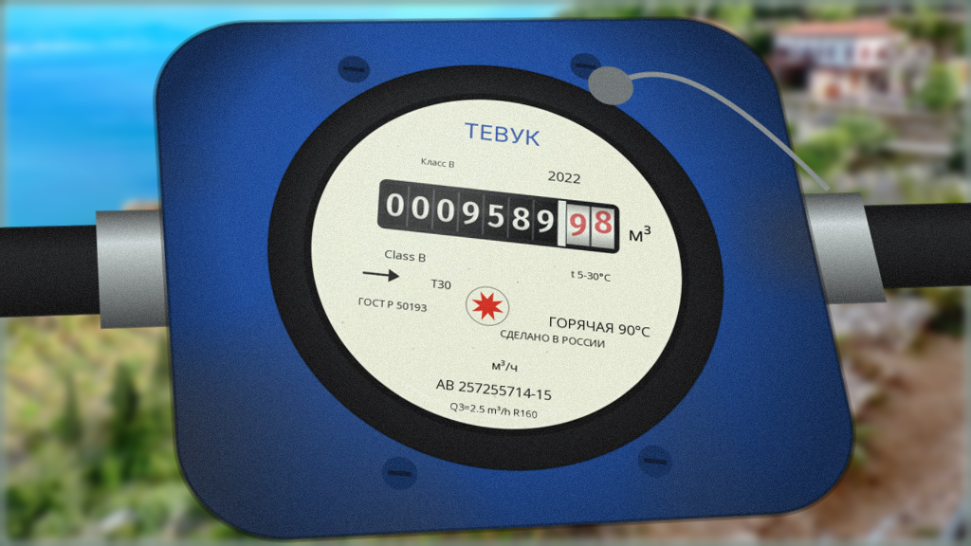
9589.98 m³
